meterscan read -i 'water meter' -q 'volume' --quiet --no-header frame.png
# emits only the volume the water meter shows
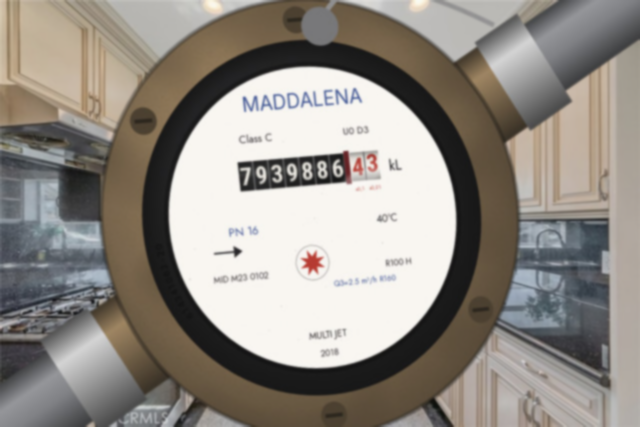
7939886.43 kL
